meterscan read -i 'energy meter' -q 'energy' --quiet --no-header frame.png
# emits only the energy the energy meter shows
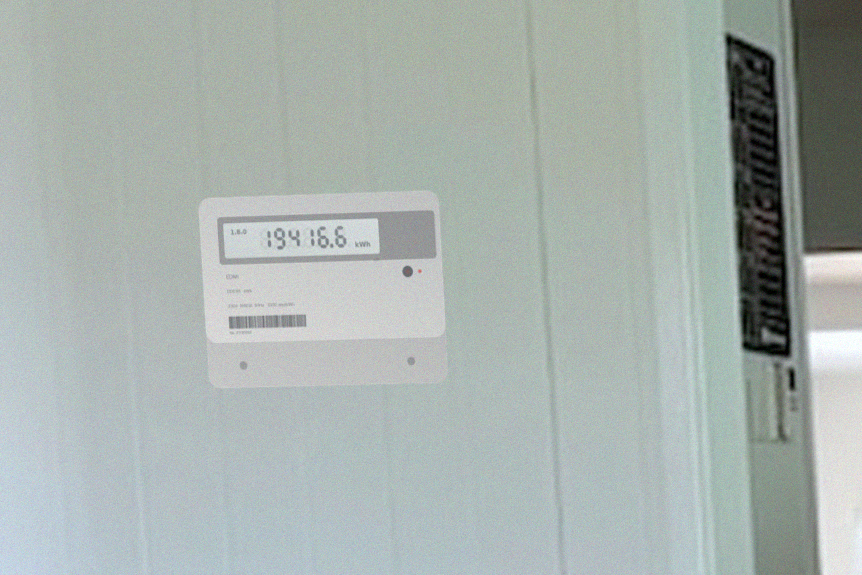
19416.6 kWh
